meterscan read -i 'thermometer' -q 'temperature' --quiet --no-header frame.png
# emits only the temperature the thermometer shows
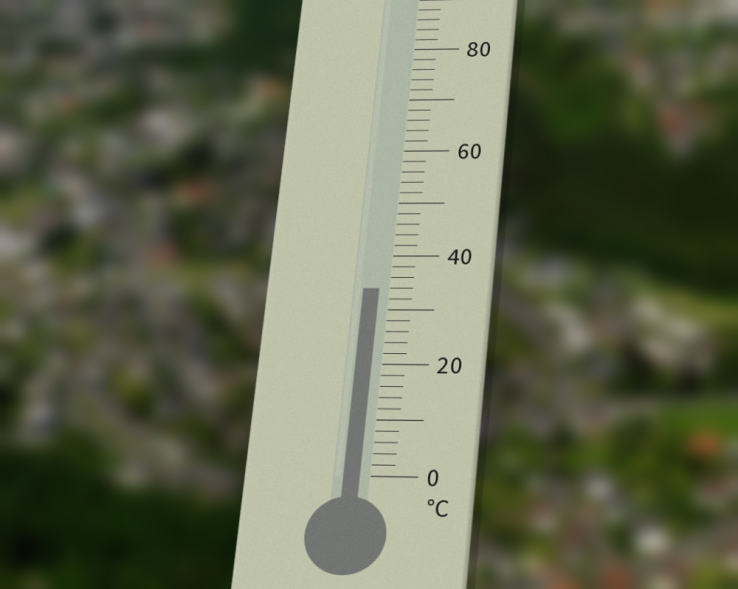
34 °C
